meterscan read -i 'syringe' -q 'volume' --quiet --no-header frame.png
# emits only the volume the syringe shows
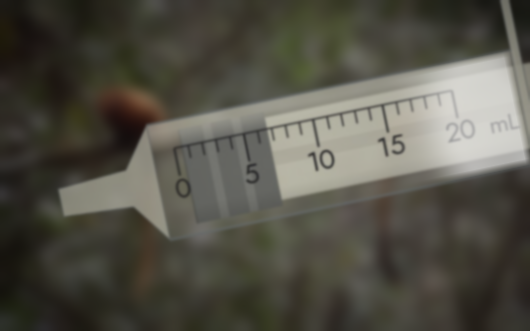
0.5 mL
